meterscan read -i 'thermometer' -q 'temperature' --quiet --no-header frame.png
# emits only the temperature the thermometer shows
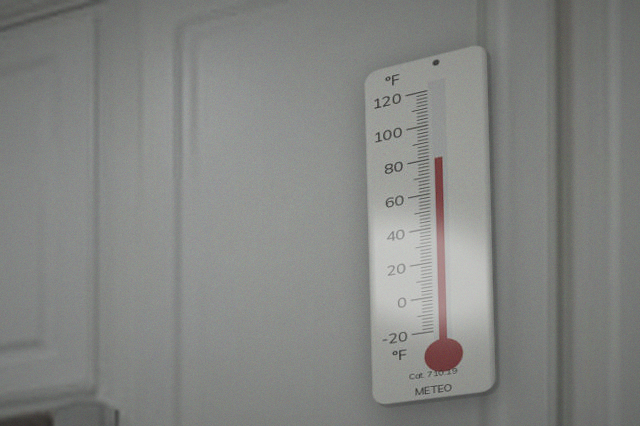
80 °F
